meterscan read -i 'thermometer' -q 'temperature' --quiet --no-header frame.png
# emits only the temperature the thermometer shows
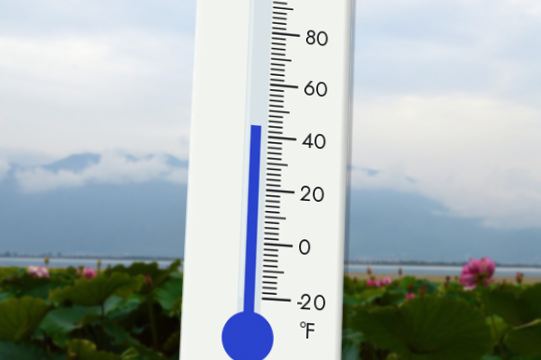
44 °F
